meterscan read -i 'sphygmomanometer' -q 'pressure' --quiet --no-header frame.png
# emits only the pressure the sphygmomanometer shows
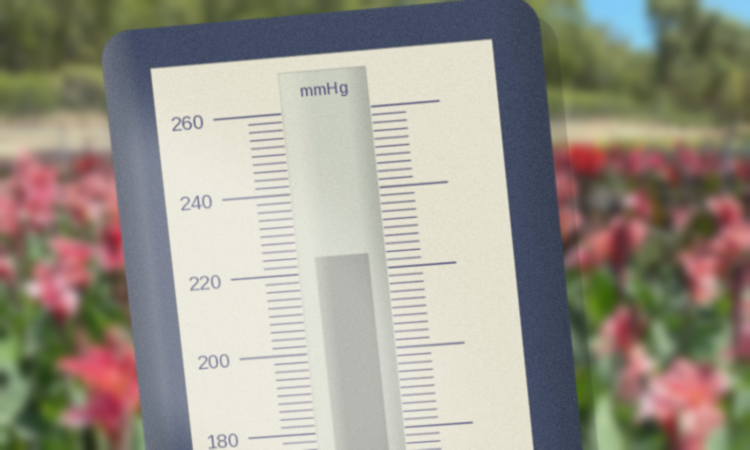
224 mmHg
